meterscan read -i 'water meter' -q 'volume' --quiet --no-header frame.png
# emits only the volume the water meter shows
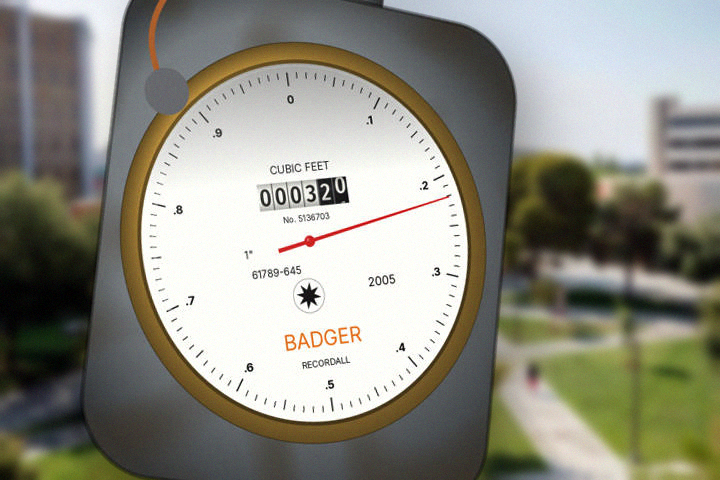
320.22 ft³
